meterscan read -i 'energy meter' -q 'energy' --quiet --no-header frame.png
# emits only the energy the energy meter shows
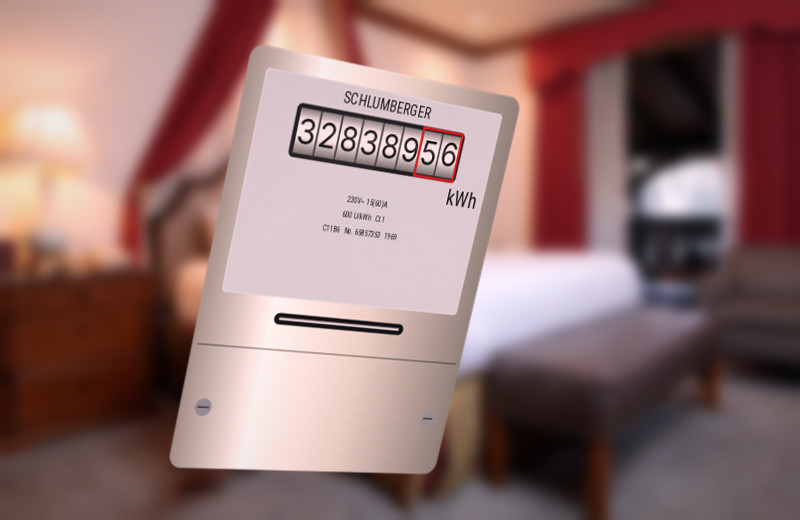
328389.56 kWh
